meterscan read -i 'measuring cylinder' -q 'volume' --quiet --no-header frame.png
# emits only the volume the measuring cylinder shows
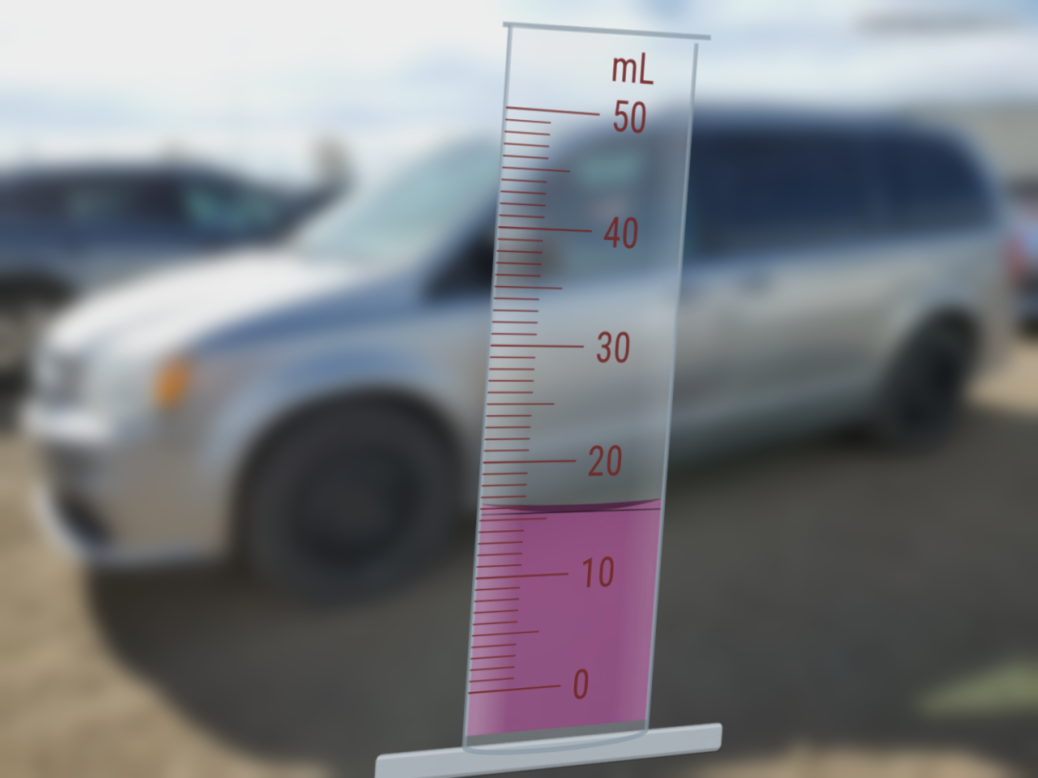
15.5 mL
